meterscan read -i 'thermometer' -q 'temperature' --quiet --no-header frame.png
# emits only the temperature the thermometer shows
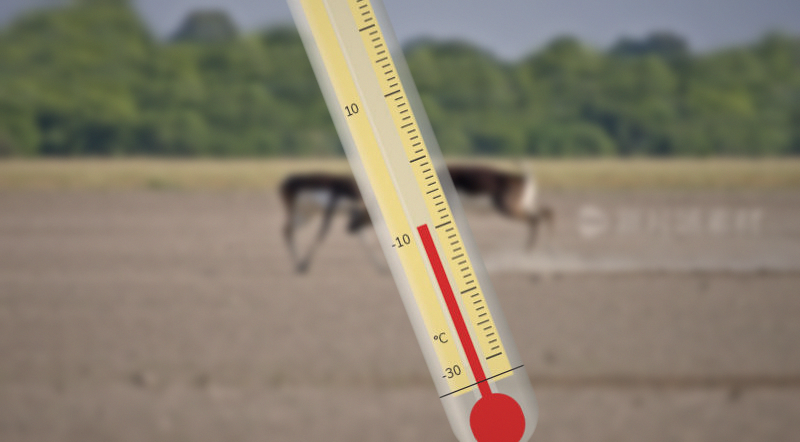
-9 °C
